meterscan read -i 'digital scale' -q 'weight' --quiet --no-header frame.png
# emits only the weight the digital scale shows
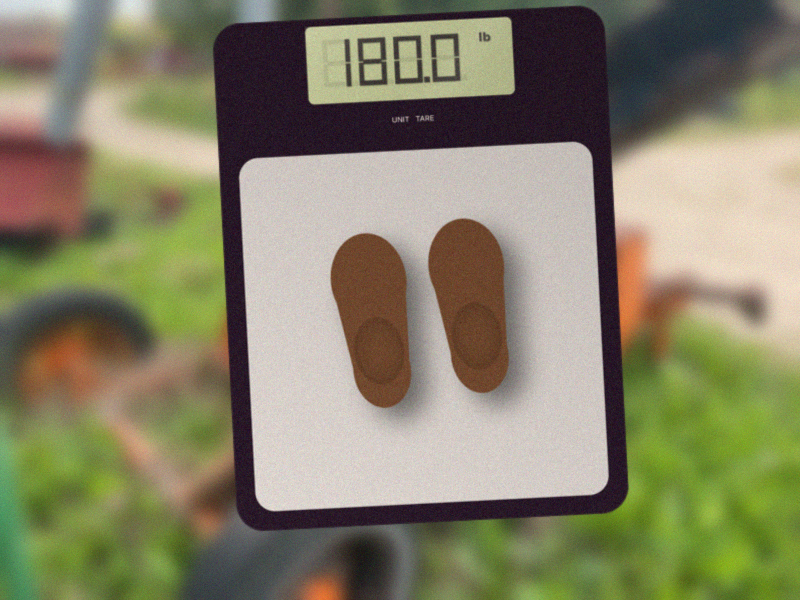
180.0 lb
